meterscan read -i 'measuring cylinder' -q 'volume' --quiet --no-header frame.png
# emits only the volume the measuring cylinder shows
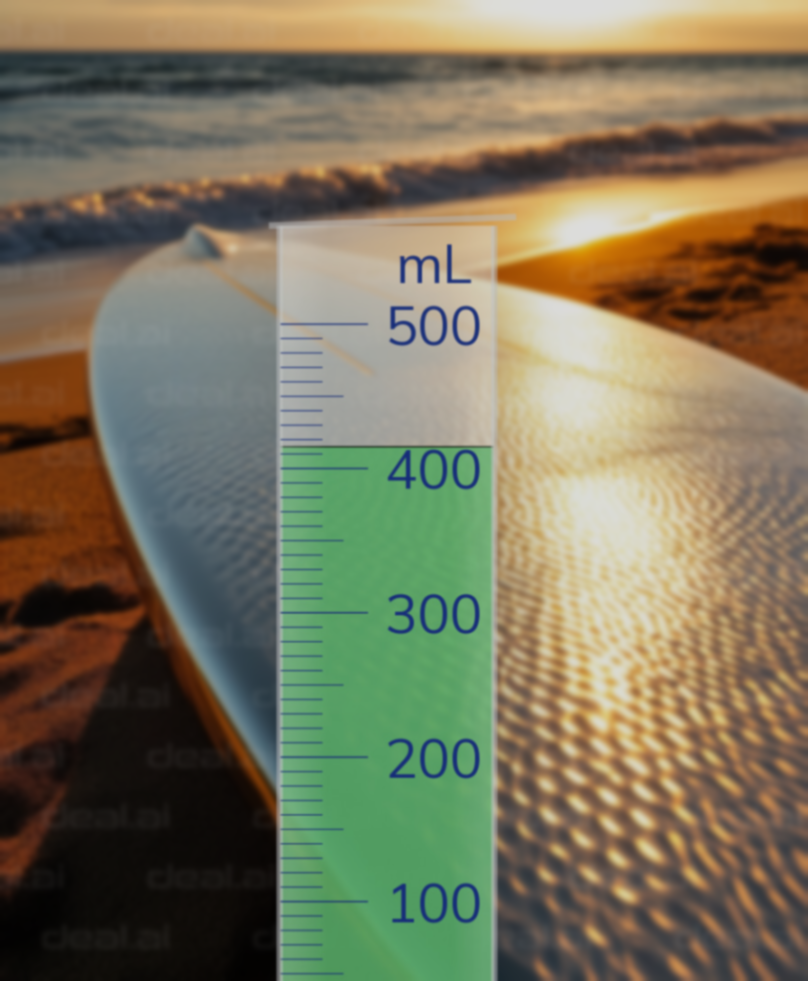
415 mL
